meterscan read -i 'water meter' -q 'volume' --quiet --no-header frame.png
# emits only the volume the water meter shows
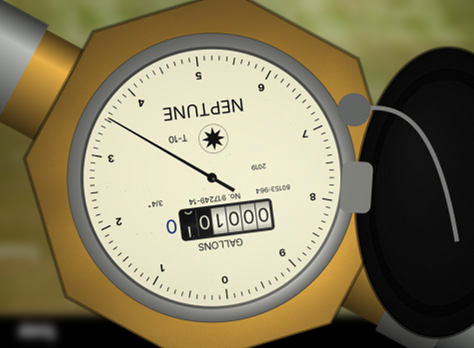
1013.5 gal
